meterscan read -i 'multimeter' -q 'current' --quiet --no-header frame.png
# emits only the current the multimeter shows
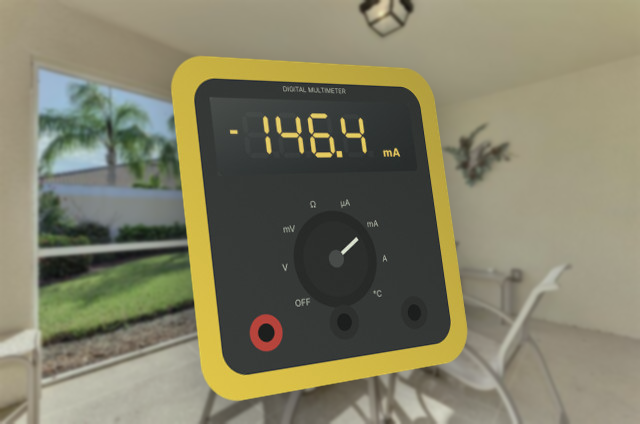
-146.4 mA
